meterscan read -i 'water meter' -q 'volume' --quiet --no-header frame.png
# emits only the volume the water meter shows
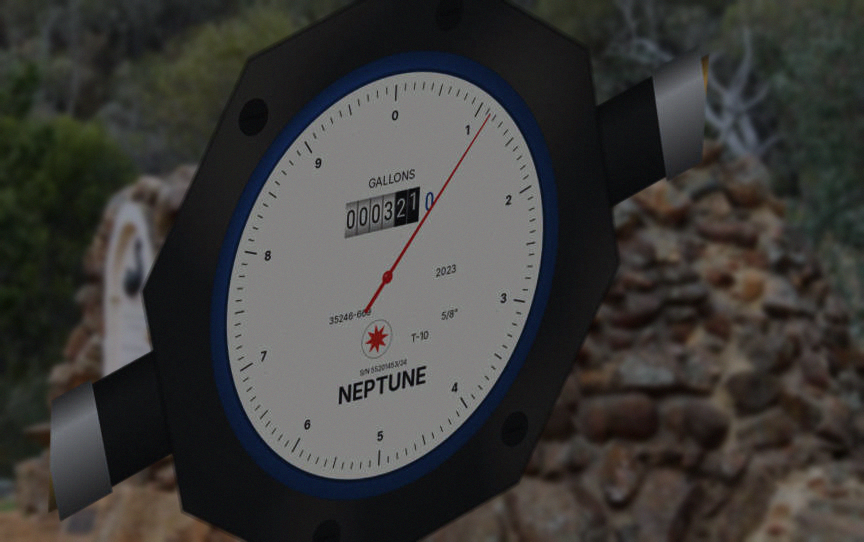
3211.1 gal
